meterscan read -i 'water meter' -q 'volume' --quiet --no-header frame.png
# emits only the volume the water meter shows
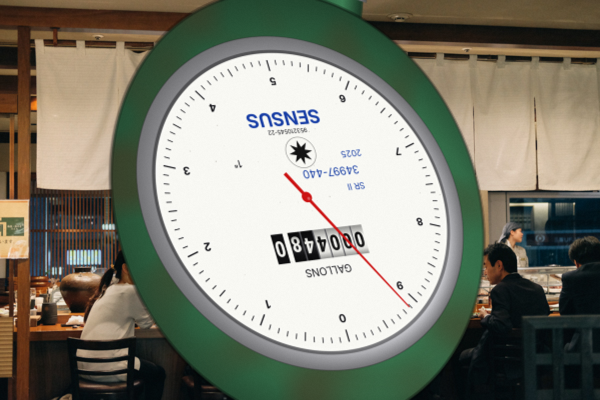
4479.1 gal
